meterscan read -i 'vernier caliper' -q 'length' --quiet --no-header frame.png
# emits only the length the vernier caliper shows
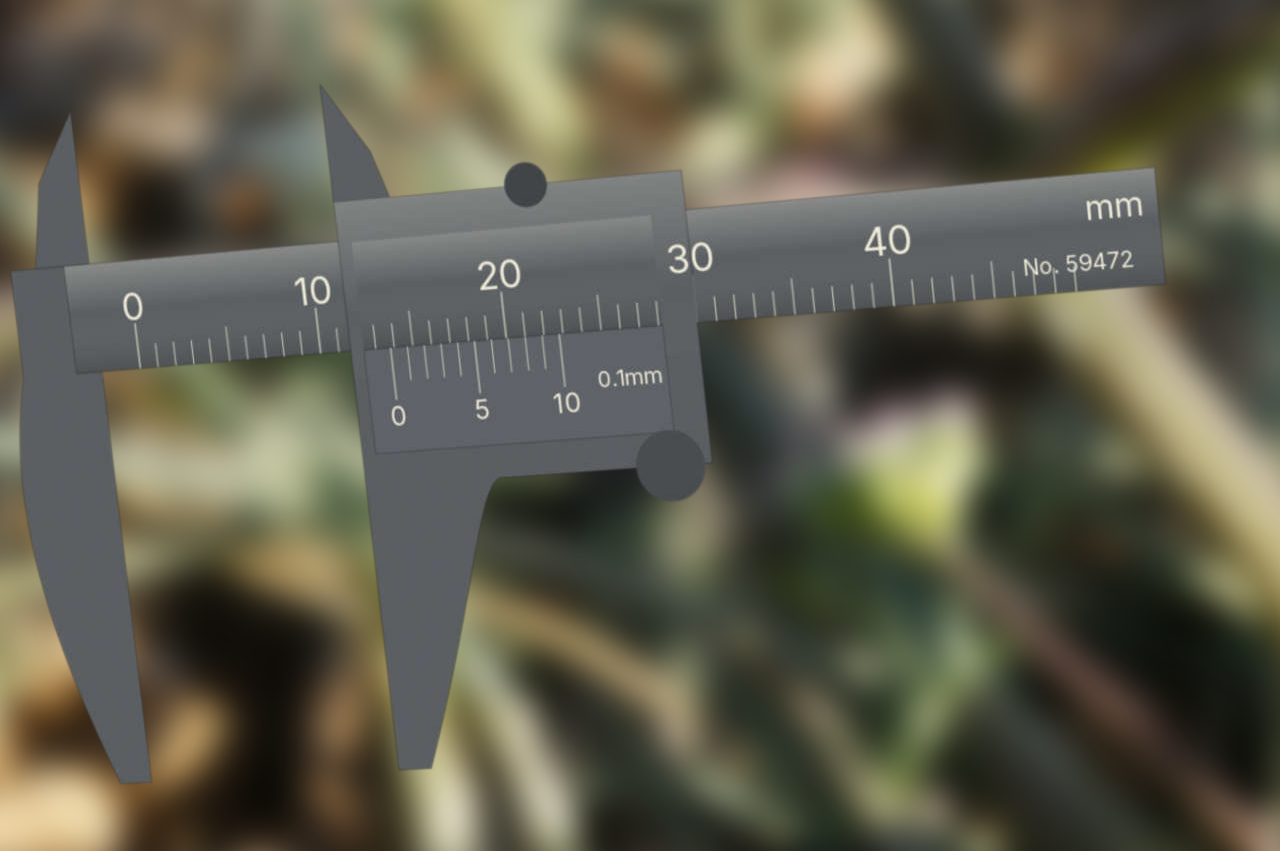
13.8 mm
